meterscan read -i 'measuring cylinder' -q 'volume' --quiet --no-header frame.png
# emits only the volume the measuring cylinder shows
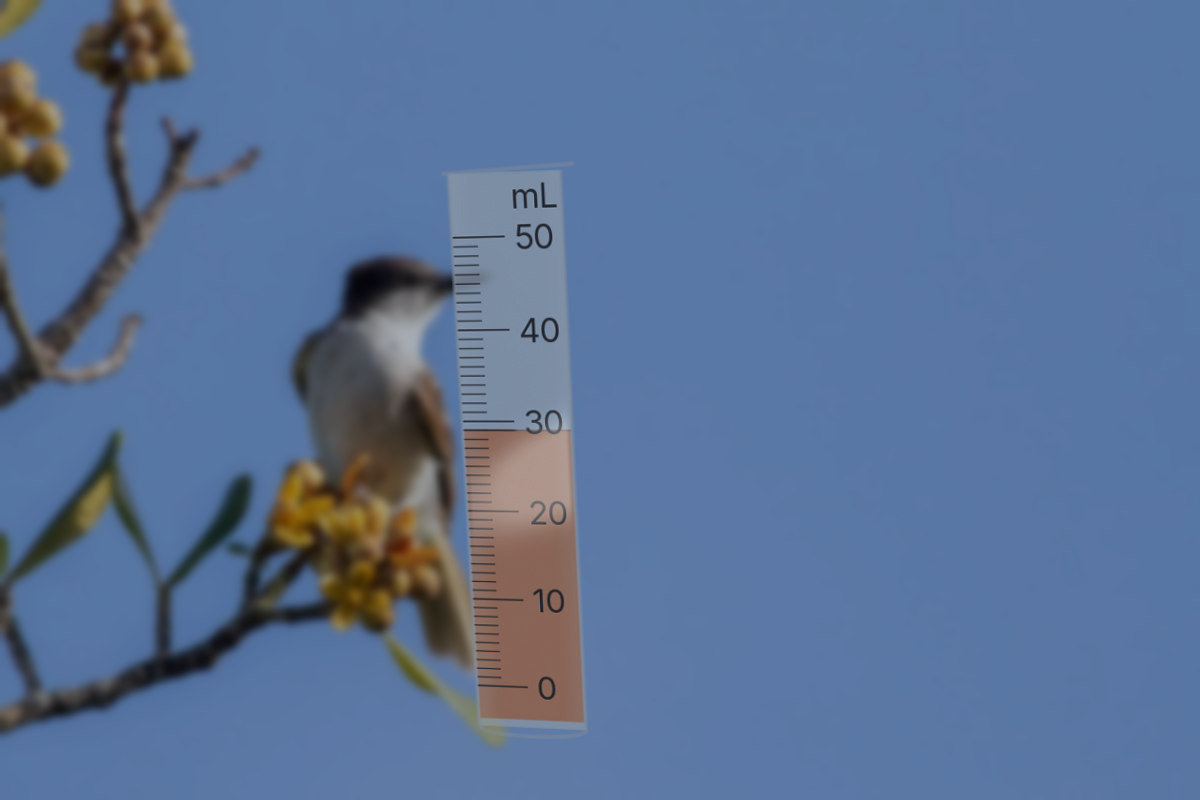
29 mL
